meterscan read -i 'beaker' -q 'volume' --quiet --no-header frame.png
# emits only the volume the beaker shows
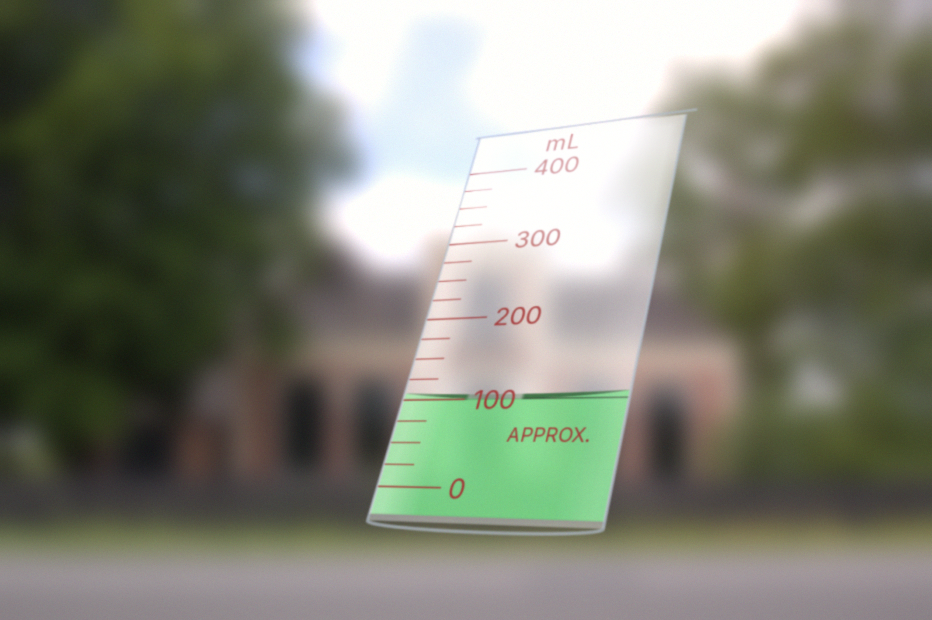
100 mL
